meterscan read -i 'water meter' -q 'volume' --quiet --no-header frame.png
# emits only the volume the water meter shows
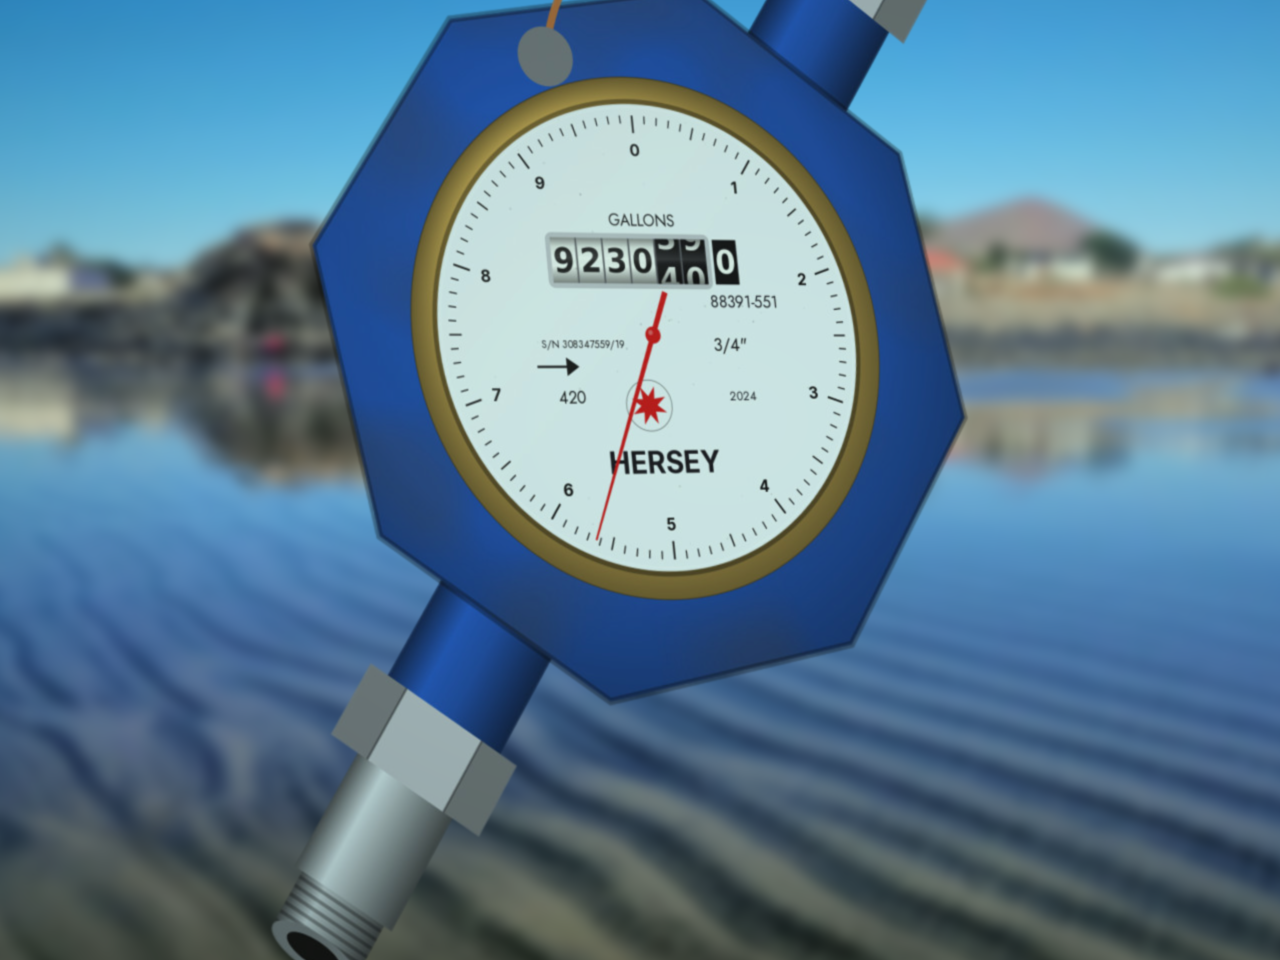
9230395.6 gal
